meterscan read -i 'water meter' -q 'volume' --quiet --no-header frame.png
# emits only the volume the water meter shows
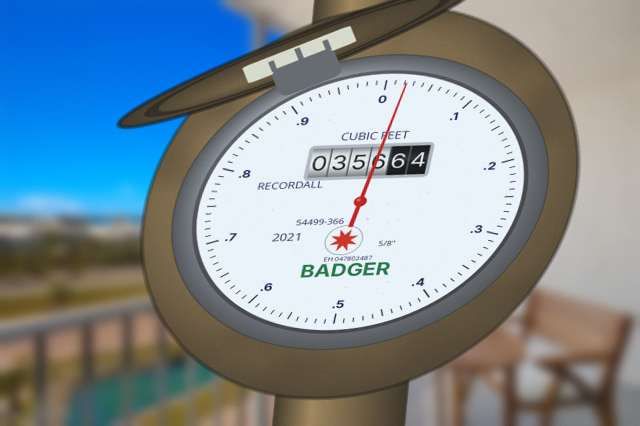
35664.02 ft³
